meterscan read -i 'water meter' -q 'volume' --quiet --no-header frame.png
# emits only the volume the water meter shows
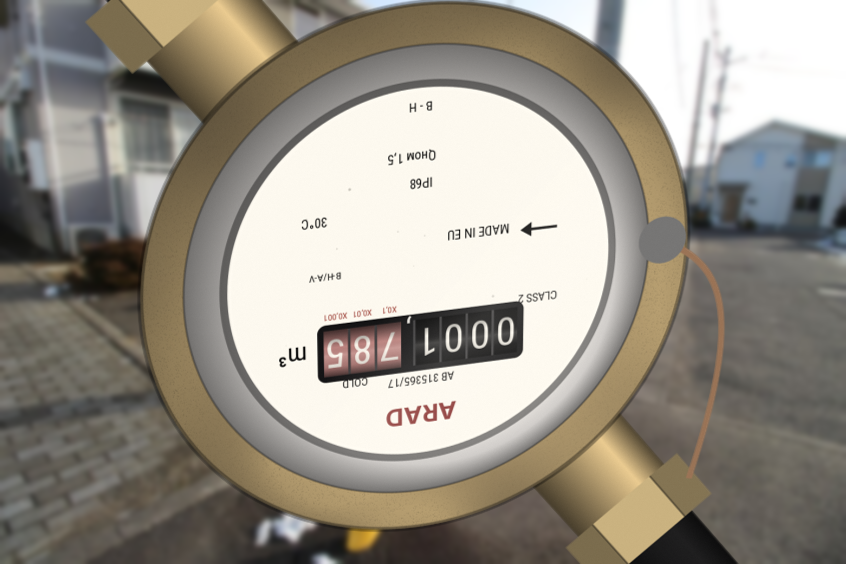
1.785 m³
